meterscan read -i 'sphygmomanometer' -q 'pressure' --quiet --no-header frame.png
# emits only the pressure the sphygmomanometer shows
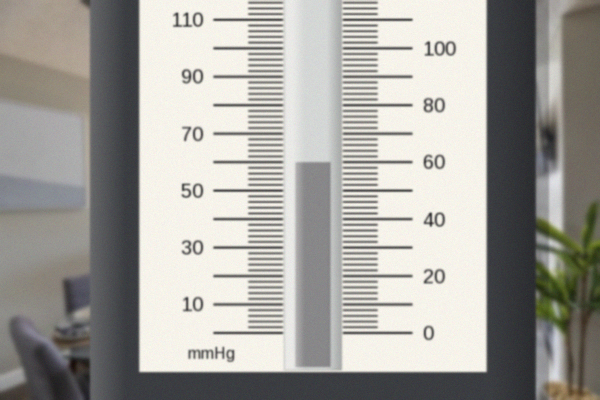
60 mmHg
